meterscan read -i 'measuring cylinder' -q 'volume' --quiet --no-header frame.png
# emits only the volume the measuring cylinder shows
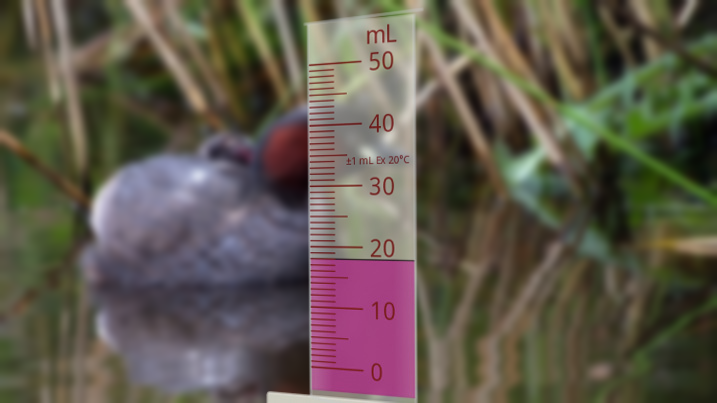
18 mL
